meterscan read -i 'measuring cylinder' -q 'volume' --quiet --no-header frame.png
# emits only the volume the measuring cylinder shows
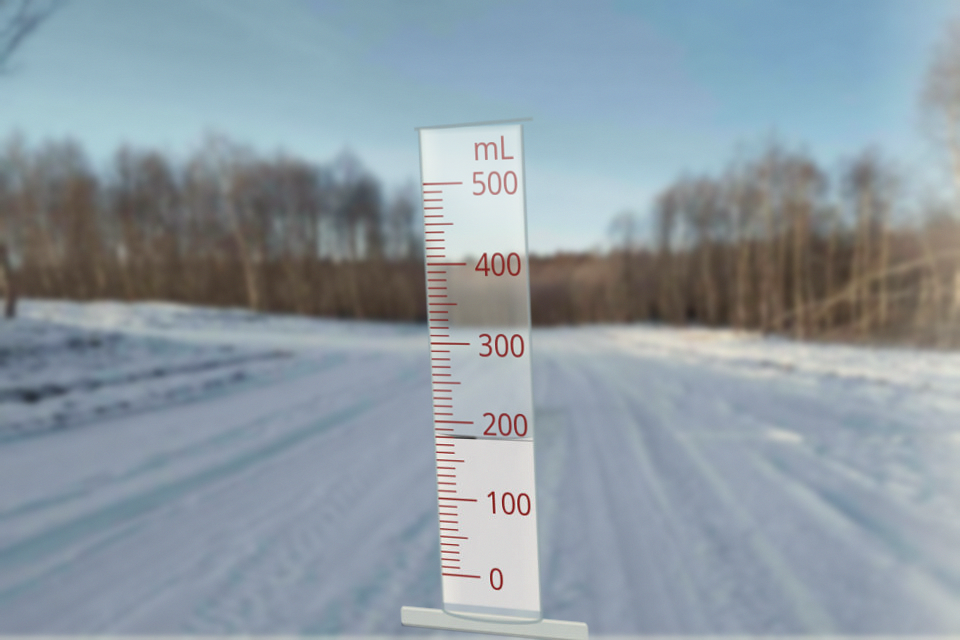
180 mL
